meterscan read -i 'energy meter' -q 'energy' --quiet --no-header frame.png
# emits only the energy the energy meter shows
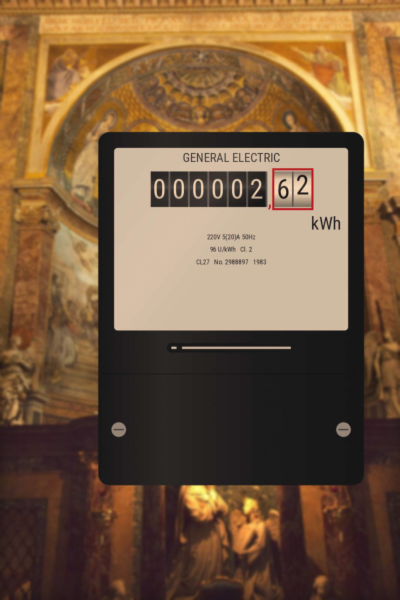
2.62 kWh
